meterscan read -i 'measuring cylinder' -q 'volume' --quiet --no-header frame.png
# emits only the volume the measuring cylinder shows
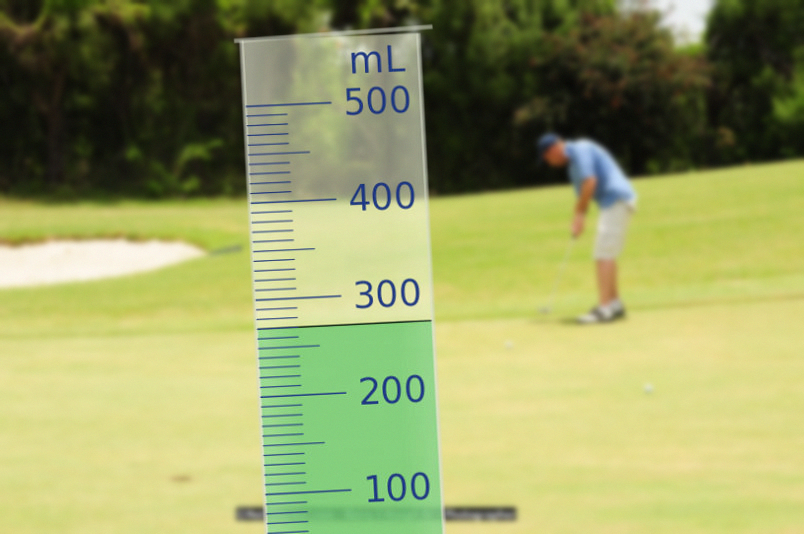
270 mL
